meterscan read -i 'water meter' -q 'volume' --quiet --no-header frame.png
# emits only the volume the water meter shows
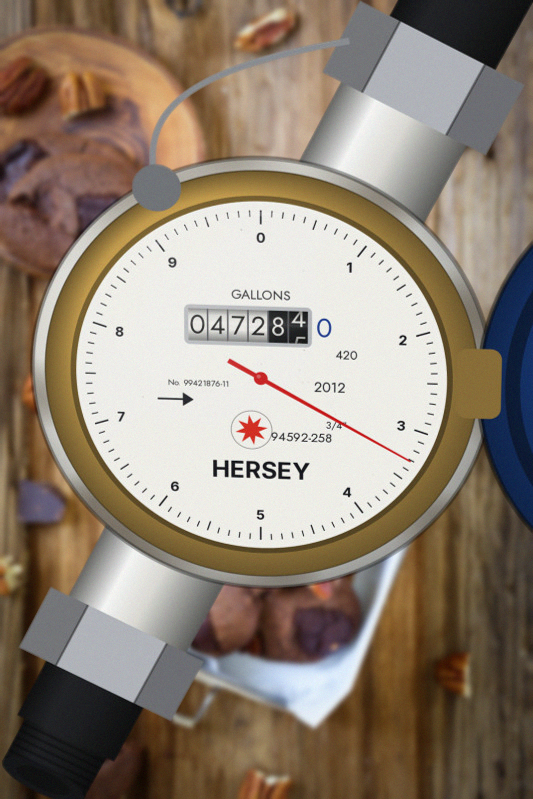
472843.3 gal
